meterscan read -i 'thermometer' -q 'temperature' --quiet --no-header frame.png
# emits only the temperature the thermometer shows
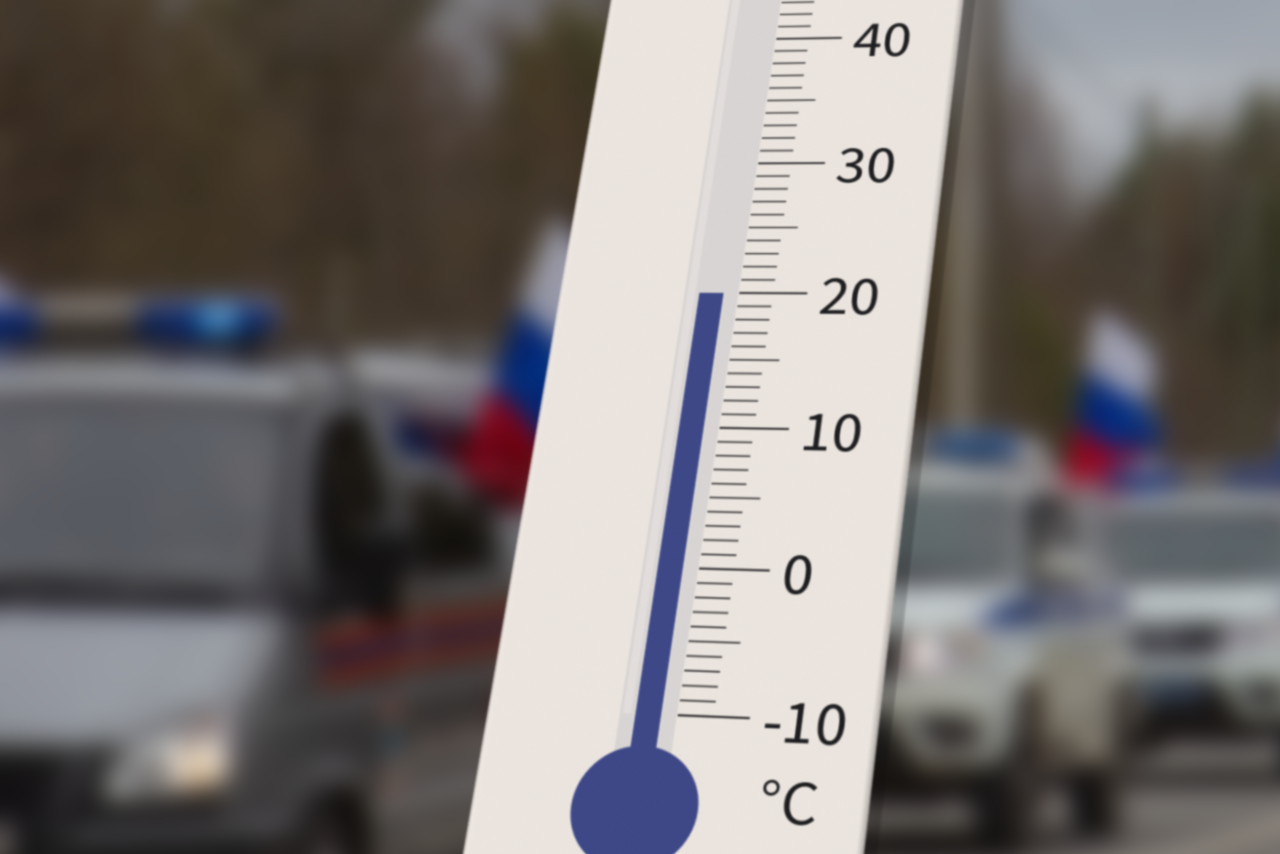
20 °C
